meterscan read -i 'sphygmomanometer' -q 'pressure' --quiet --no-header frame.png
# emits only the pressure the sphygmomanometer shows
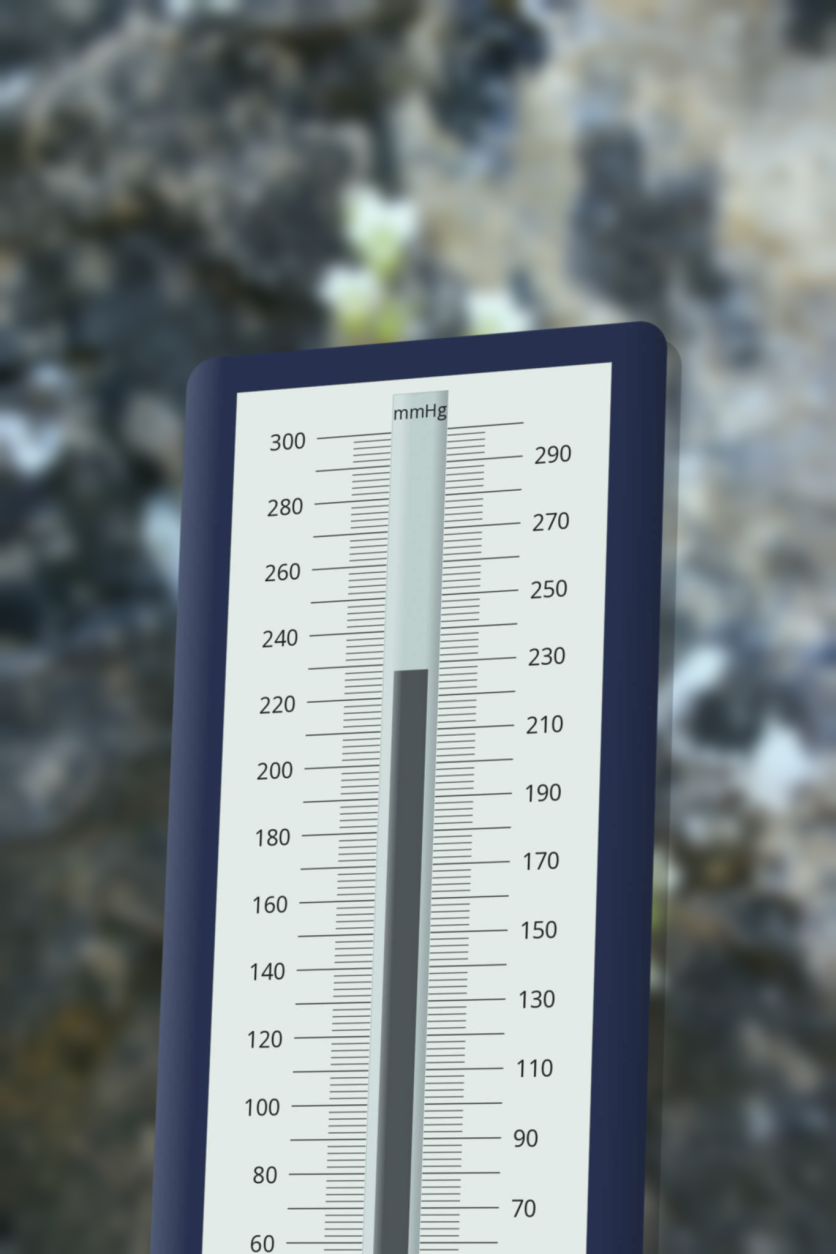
228 mmHg
